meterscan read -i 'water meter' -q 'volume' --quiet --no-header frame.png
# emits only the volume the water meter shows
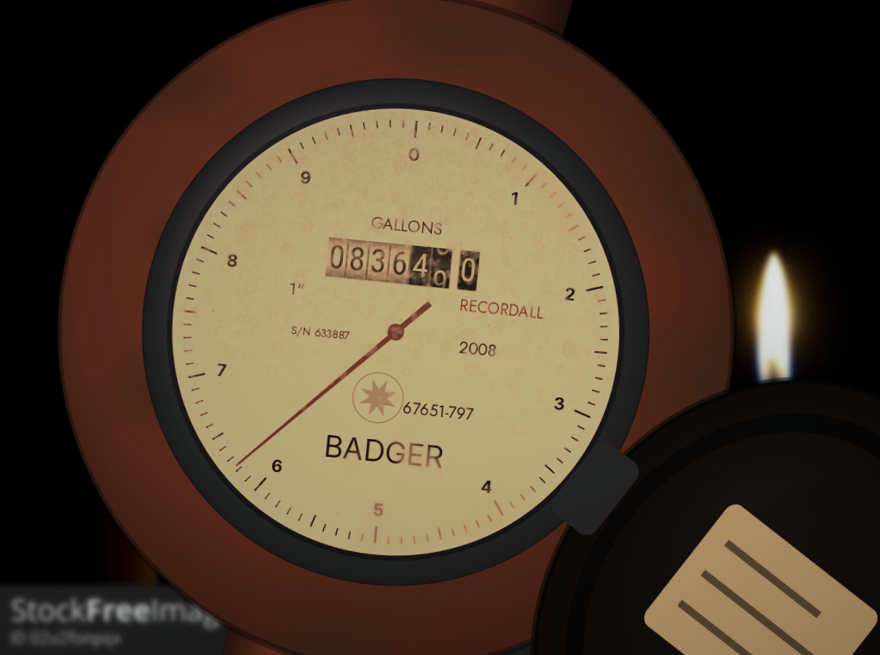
836486.2 gal
